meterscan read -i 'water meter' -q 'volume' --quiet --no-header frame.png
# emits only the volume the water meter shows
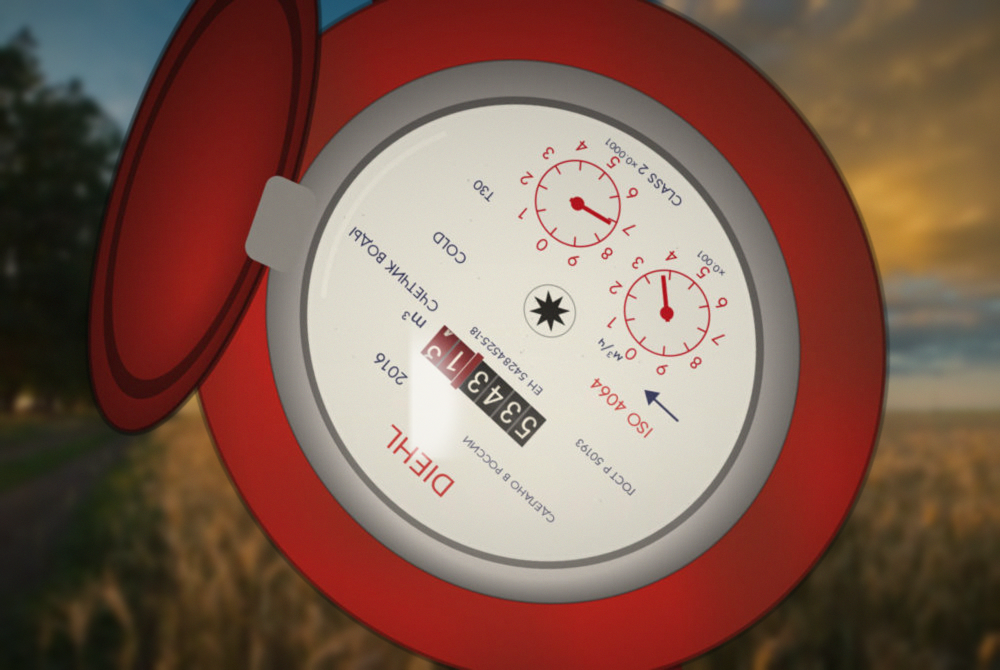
5343.1337 m³
